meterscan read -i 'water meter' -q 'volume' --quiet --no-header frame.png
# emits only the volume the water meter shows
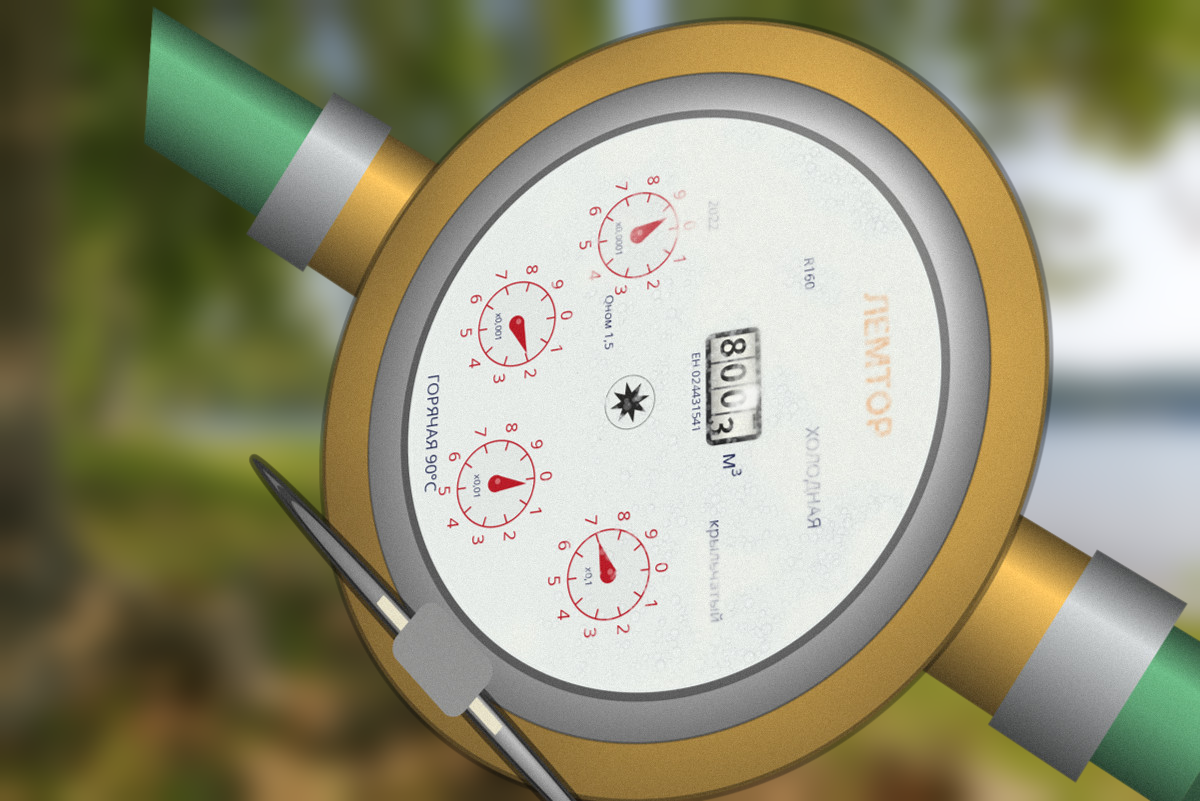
8002.7019 m³
